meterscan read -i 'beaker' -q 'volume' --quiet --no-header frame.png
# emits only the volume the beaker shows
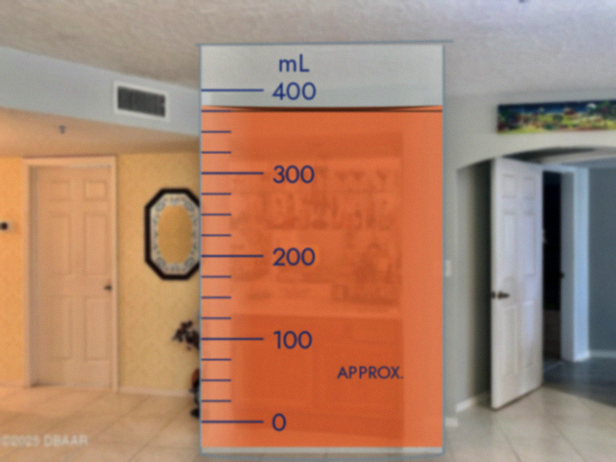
375 mL
